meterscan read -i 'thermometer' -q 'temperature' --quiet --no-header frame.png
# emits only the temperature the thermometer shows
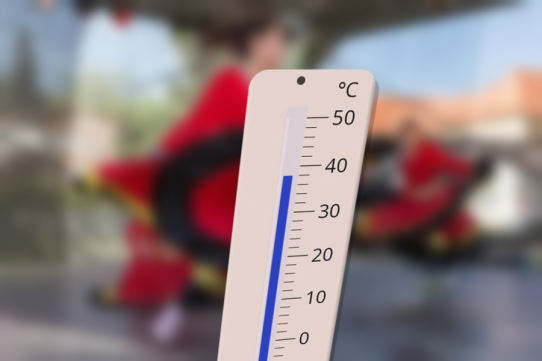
38 °C
